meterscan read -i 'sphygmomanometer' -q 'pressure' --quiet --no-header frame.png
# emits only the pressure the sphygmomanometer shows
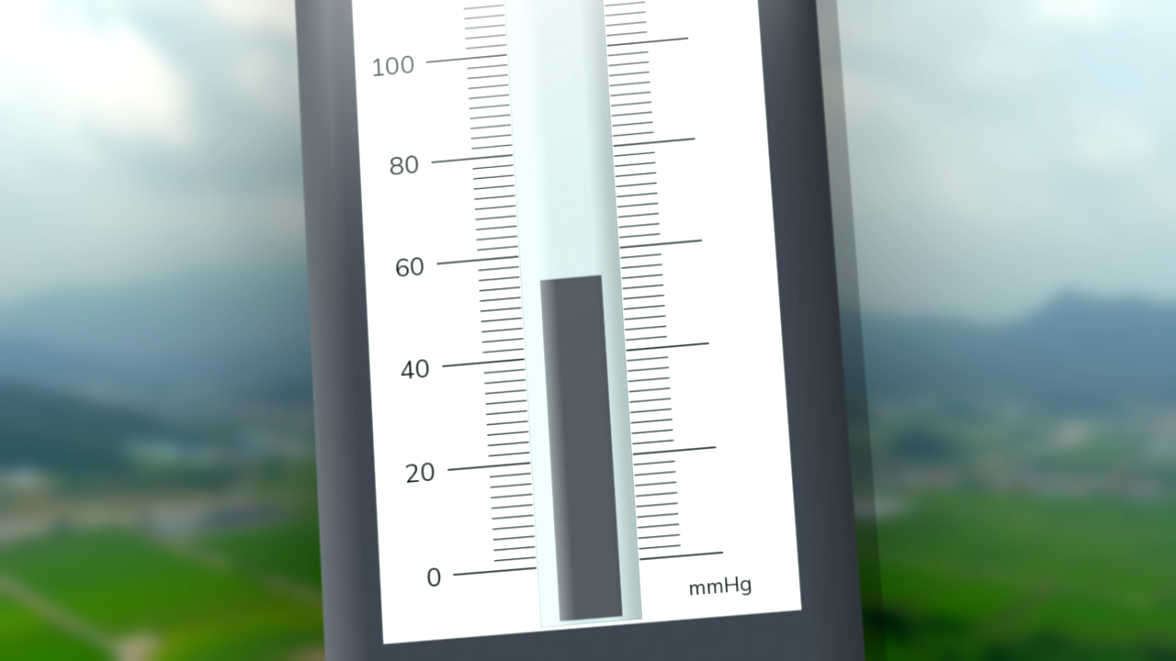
55 mmHg
